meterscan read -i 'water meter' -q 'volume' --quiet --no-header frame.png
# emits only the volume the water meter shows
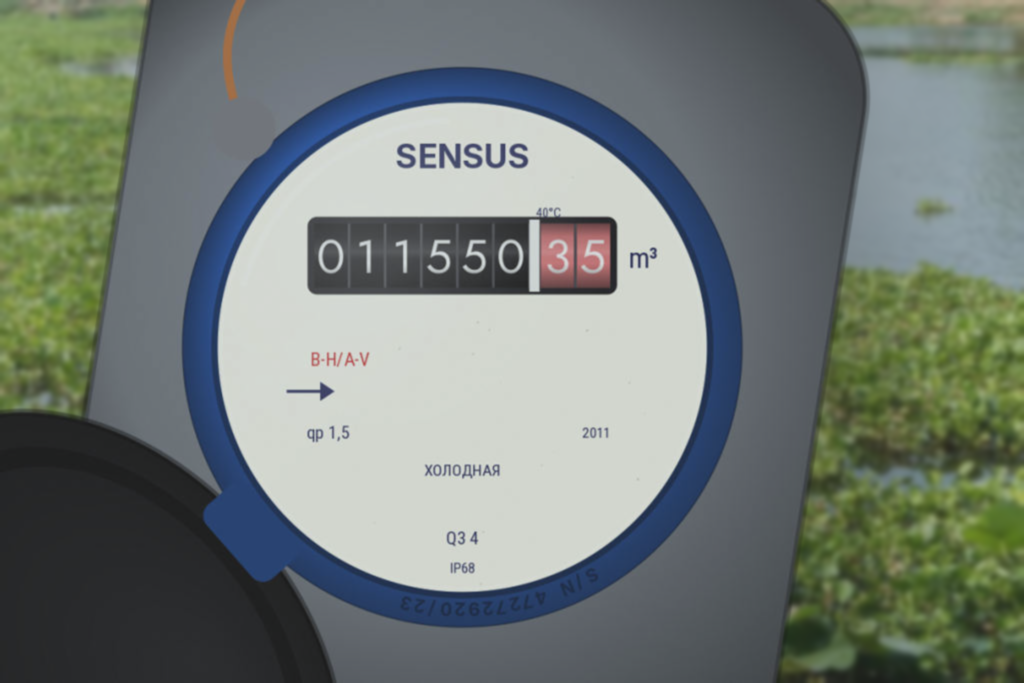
11550.35 m³
